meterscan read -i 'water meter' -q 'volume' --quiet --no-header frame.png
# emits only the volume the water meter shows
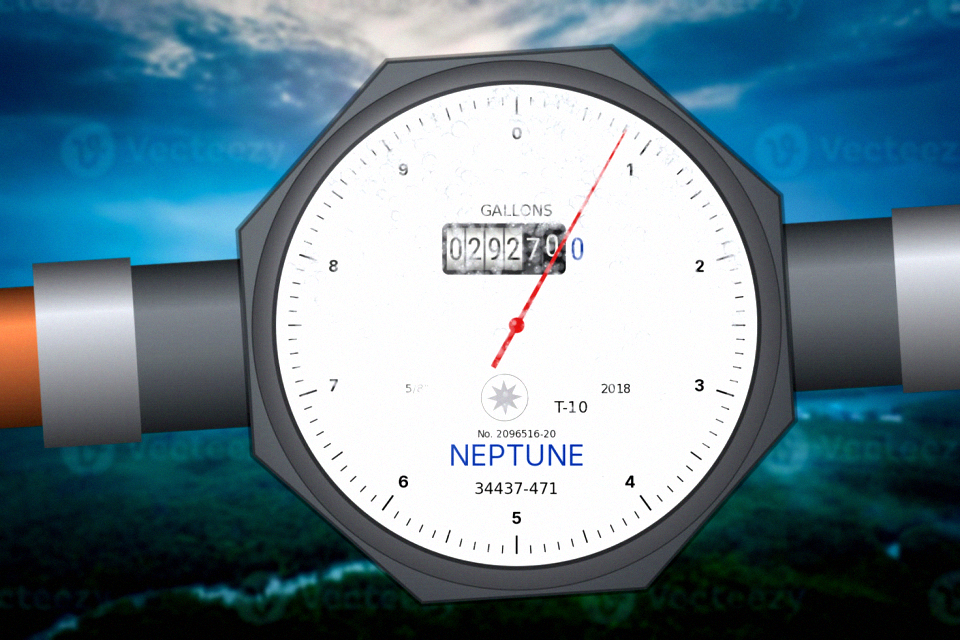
292700.8 gal
